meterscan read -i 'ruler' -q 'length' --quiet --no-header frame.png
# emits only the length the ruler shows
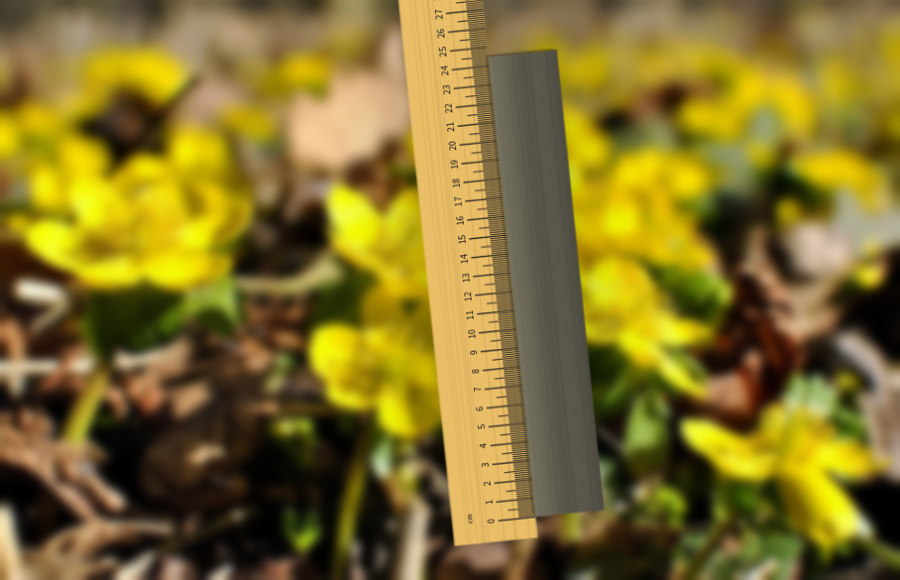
24.5 cm
